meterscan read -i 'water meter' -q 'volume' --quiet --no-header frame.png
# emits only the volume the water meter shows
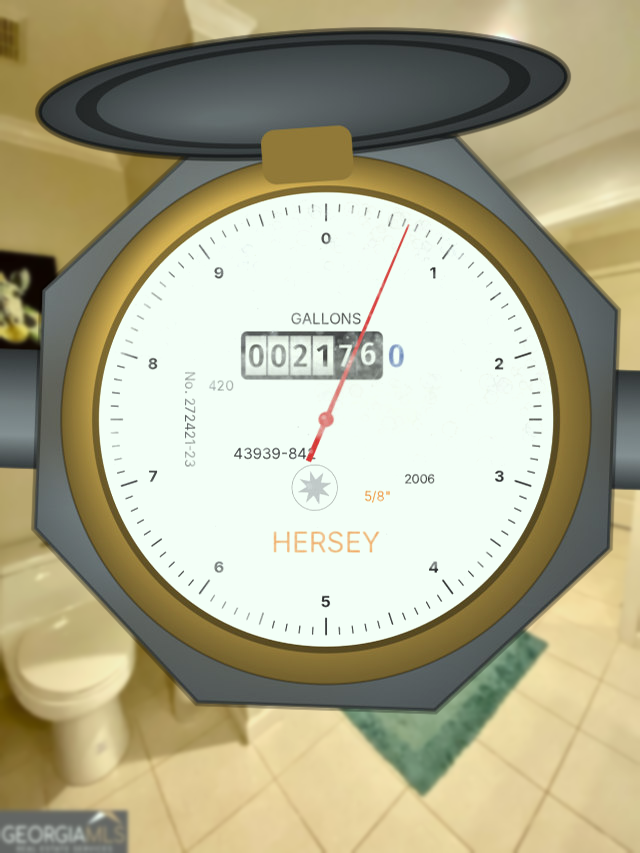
21760.6 gal
